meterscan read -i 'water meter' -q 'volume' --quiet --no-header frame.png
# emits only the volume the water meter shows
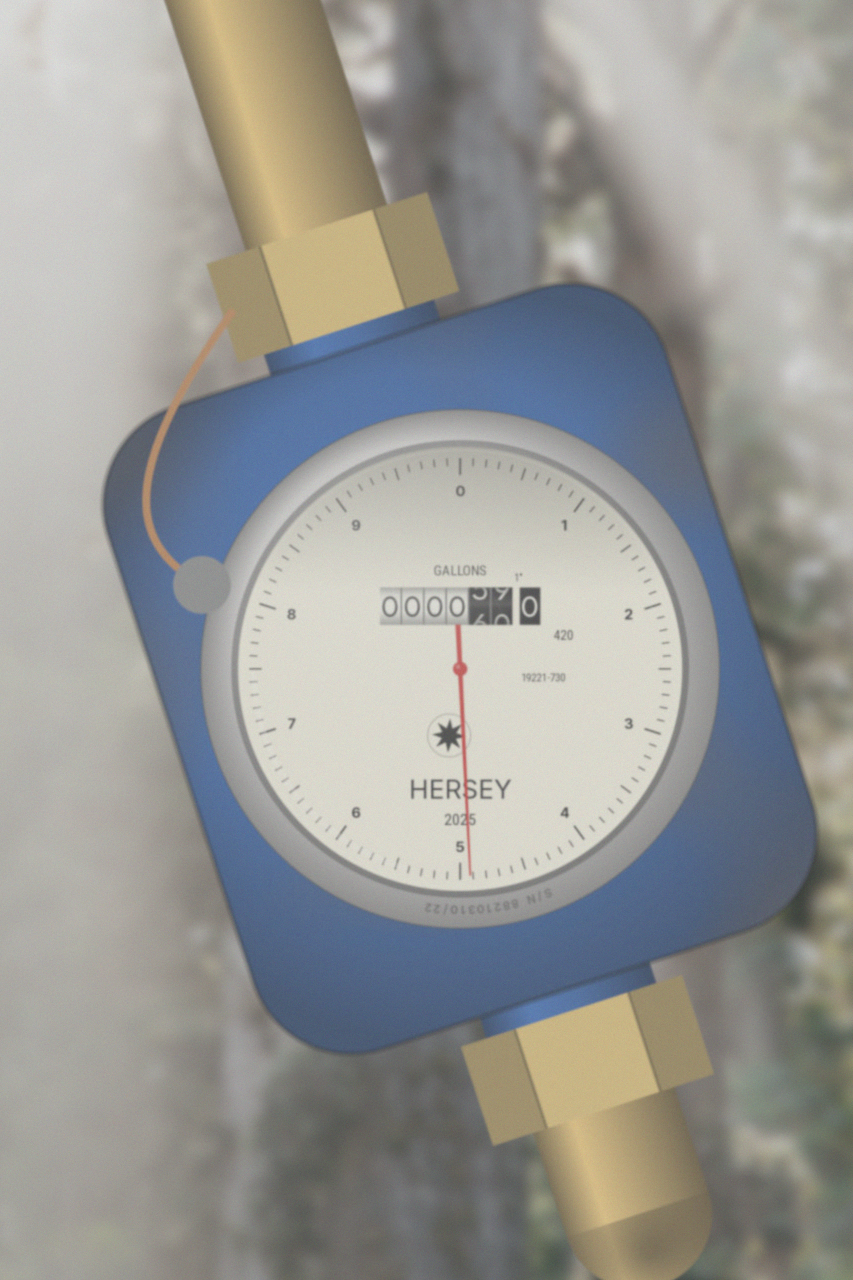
594.9 gal
